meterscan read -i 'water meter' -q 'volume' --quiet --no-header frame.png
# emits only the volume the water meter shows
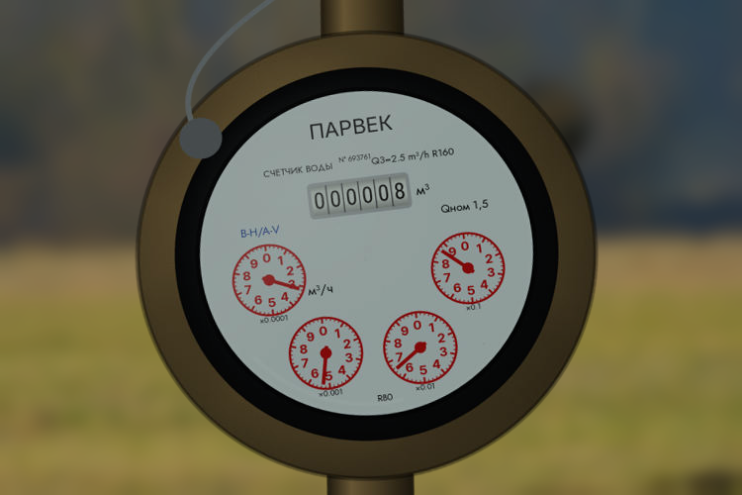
8.8653 m³
